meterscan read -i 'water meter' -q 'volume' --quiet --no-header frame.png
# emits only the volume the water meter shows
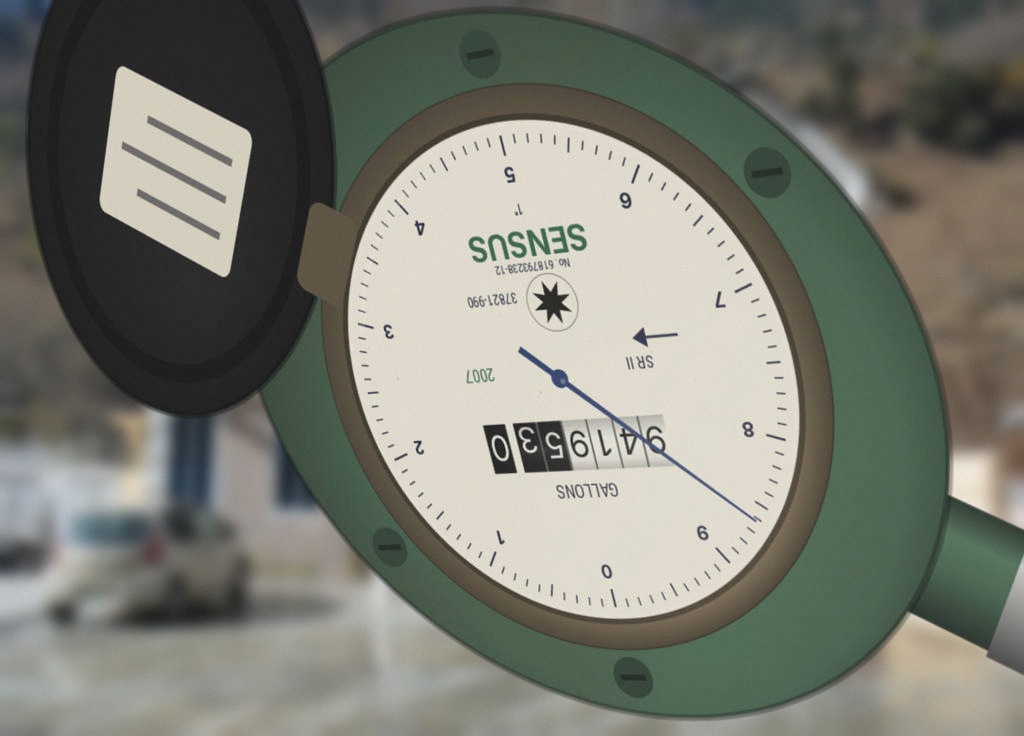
9419528.6 gal
